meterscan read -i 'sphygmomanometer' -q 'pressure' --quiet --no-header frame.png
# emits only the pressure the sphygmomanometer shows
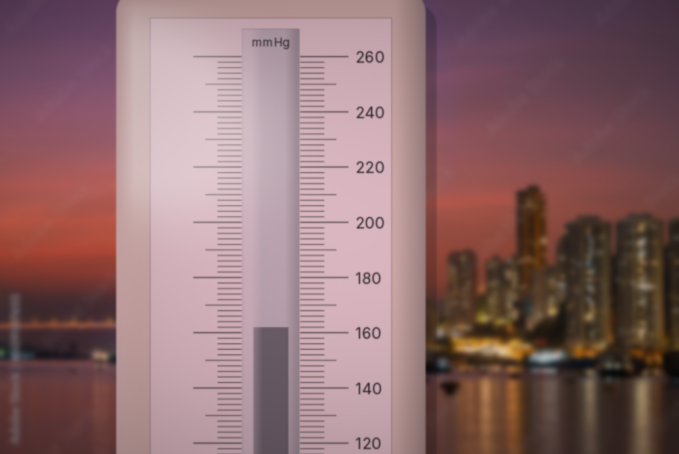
162 mmHg
